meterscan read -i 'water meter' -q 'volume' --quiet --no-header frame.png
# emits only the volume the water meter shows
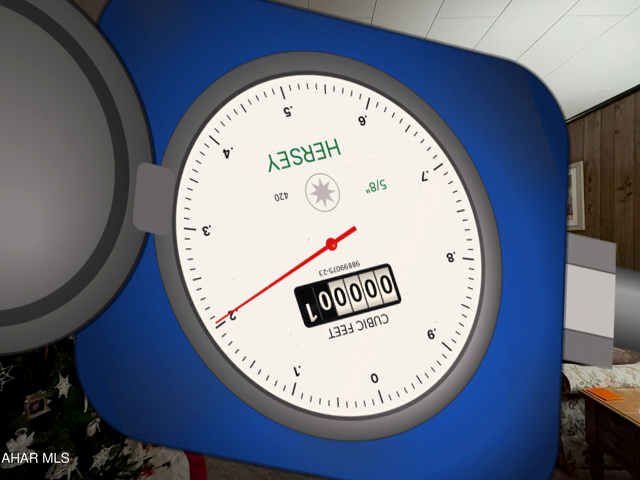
1.20 ft³
